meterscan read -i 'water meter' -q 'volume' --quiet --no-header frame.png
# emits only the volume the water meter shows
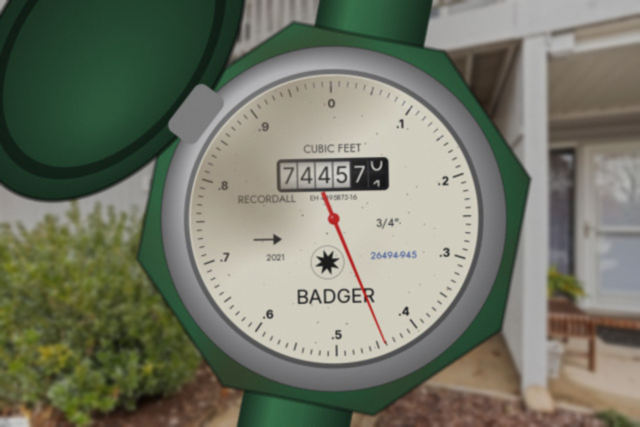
744570.44 ft³
